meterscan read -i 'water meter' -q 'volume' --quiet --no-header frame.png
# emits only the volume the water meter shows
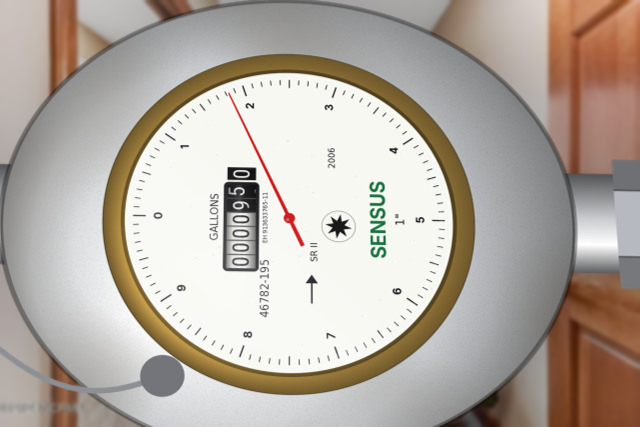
951.8 gal
